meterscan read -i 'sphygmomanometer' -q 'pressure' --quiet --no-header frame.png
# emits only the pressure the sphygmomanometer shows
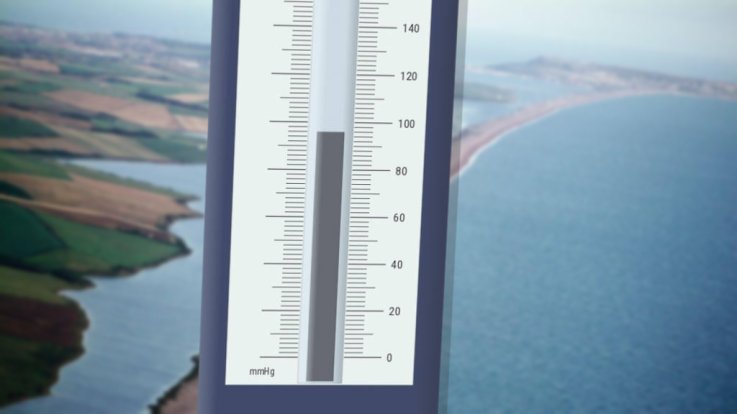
96 mmHg
